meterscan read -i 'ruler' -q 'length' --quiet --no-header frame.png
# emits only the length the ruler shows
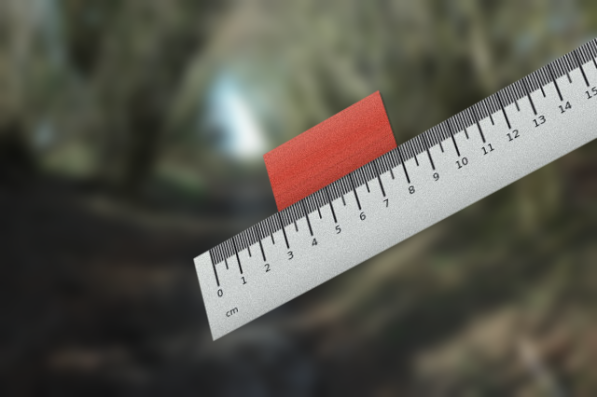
5 cm
